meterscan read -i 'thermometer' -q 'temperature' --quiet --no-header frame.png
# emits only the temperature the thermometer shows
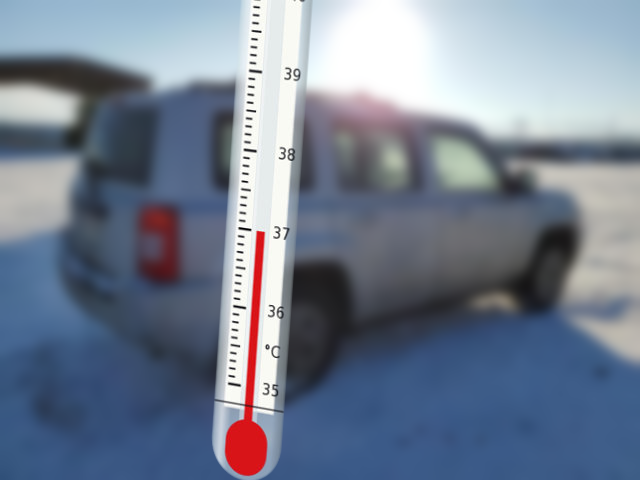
37 °C
